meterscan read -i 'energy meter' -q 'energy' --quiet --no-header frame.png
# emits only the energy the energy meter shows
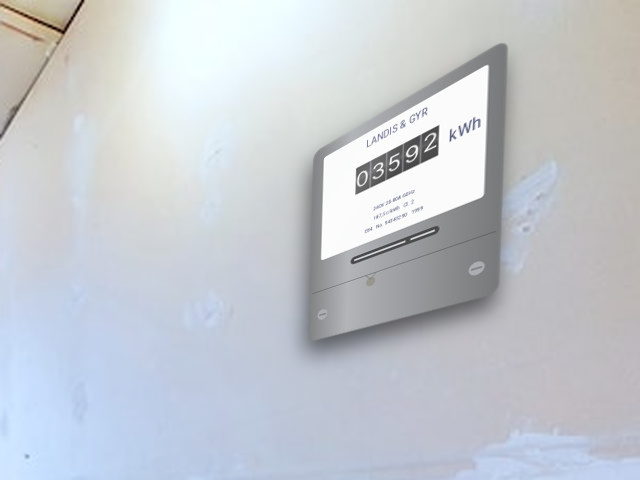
3592 kWh
